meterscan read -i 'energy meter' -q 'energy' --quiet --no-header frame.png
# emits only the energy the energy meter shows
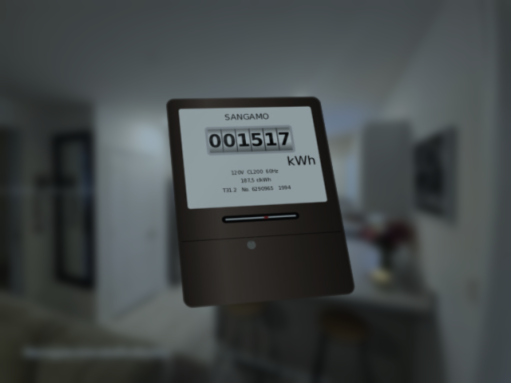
1517 kWh
